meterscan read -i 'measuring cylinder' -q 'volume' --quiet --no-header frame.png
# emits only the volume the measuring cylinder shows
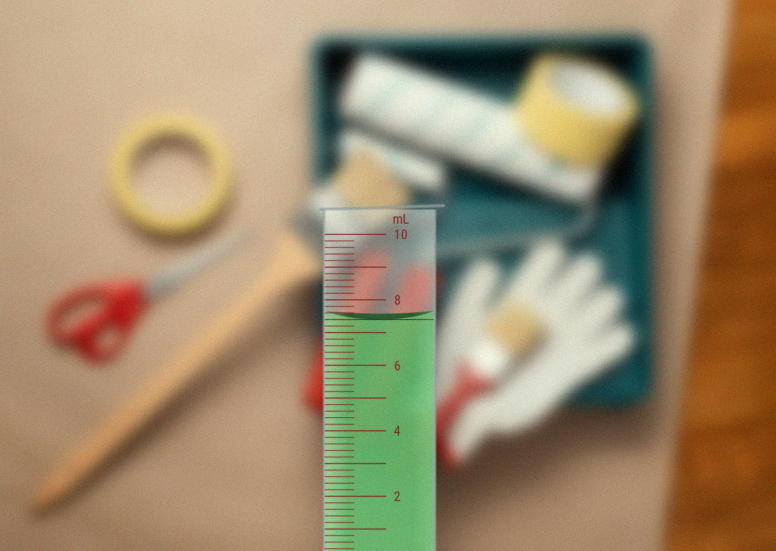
7.4 mL
